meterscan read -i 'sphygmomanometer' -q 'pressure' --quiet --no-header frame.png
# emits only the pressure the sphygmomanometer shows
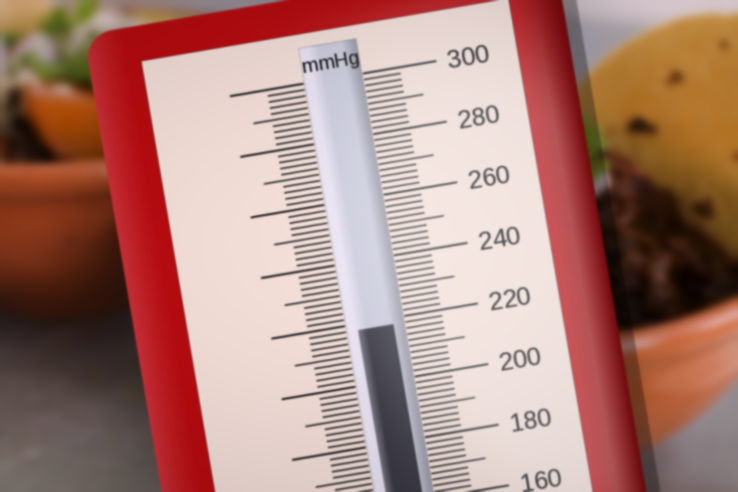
218 mmHg
